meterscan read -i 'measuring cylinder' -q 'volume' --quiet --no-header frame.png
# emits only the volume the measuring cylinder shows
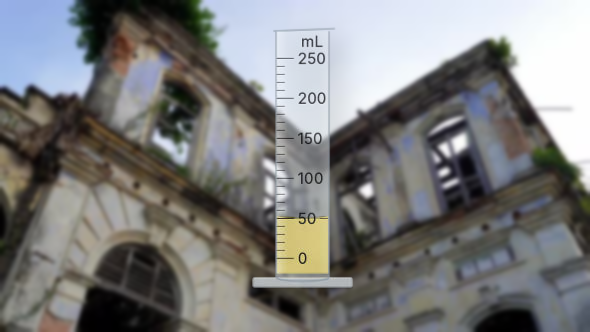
50 mL
